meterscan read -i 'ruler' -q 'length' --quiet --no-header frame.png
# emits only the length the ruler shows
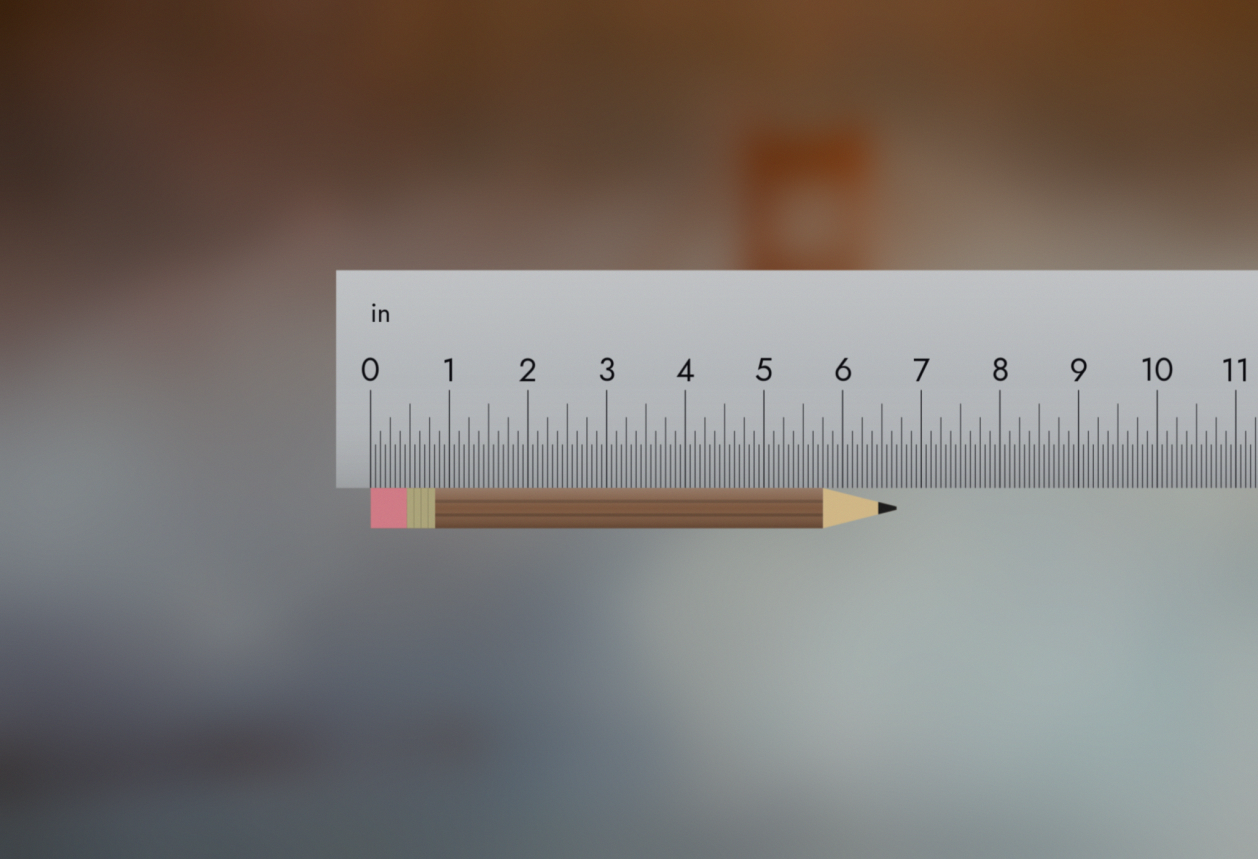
6.6875 in
